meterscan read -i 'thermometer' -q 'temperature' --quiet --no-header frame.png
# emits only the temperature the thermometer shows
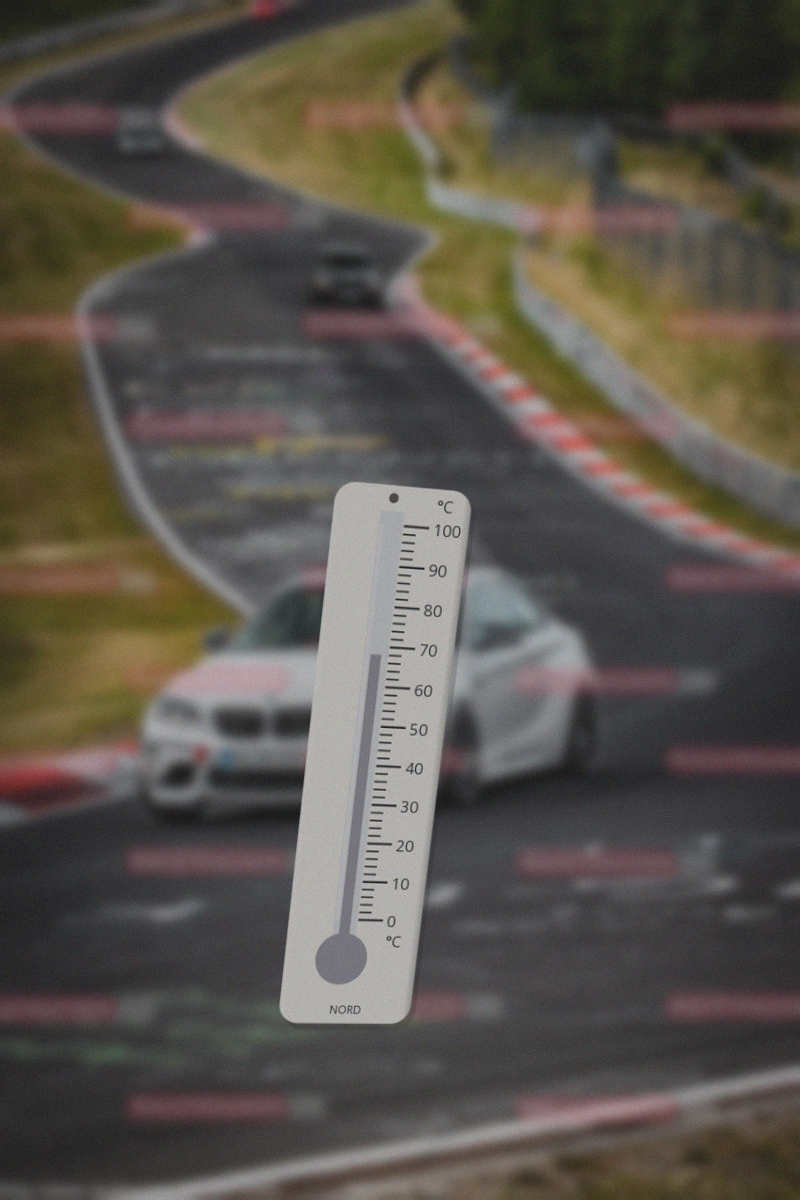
68 °C
